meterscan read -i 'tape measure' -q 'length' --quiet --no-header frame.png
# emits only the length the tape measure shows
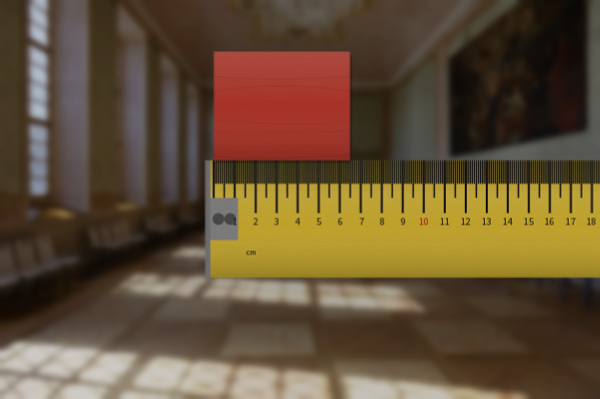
6.5 cm
